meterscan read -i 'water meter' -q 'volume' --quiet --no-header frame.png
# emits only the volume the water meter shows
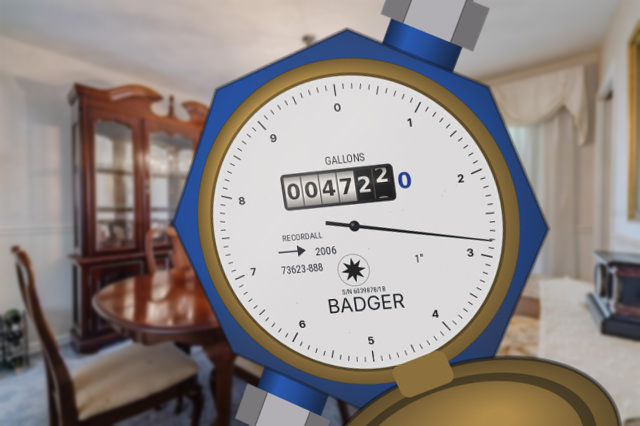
47222.8 gal
